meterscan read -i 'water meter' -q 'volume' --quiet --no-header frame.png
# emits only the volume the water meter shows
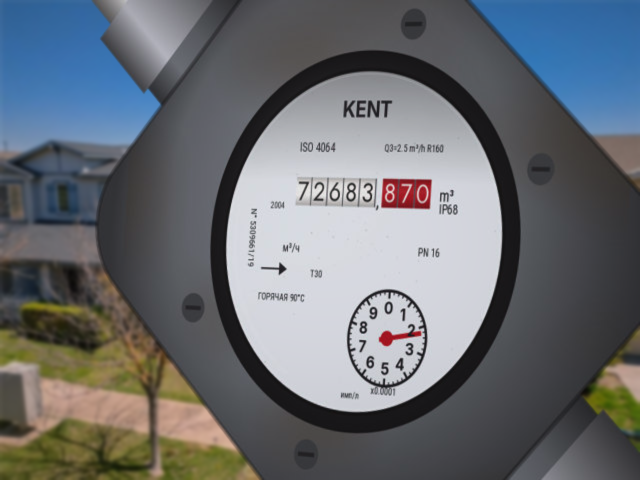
72683.8702 m³
